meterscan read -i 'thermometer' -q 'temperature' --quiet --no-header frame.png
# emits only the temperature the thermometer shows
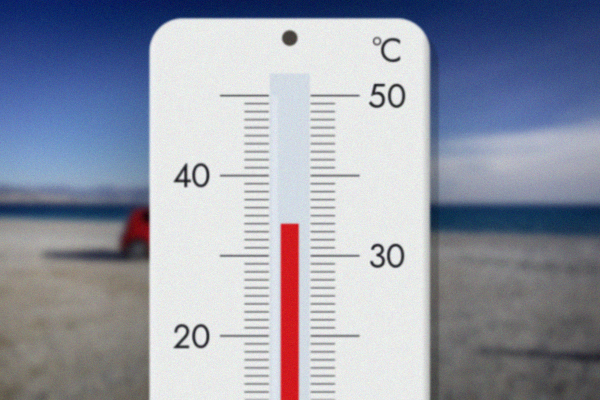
34 °C
